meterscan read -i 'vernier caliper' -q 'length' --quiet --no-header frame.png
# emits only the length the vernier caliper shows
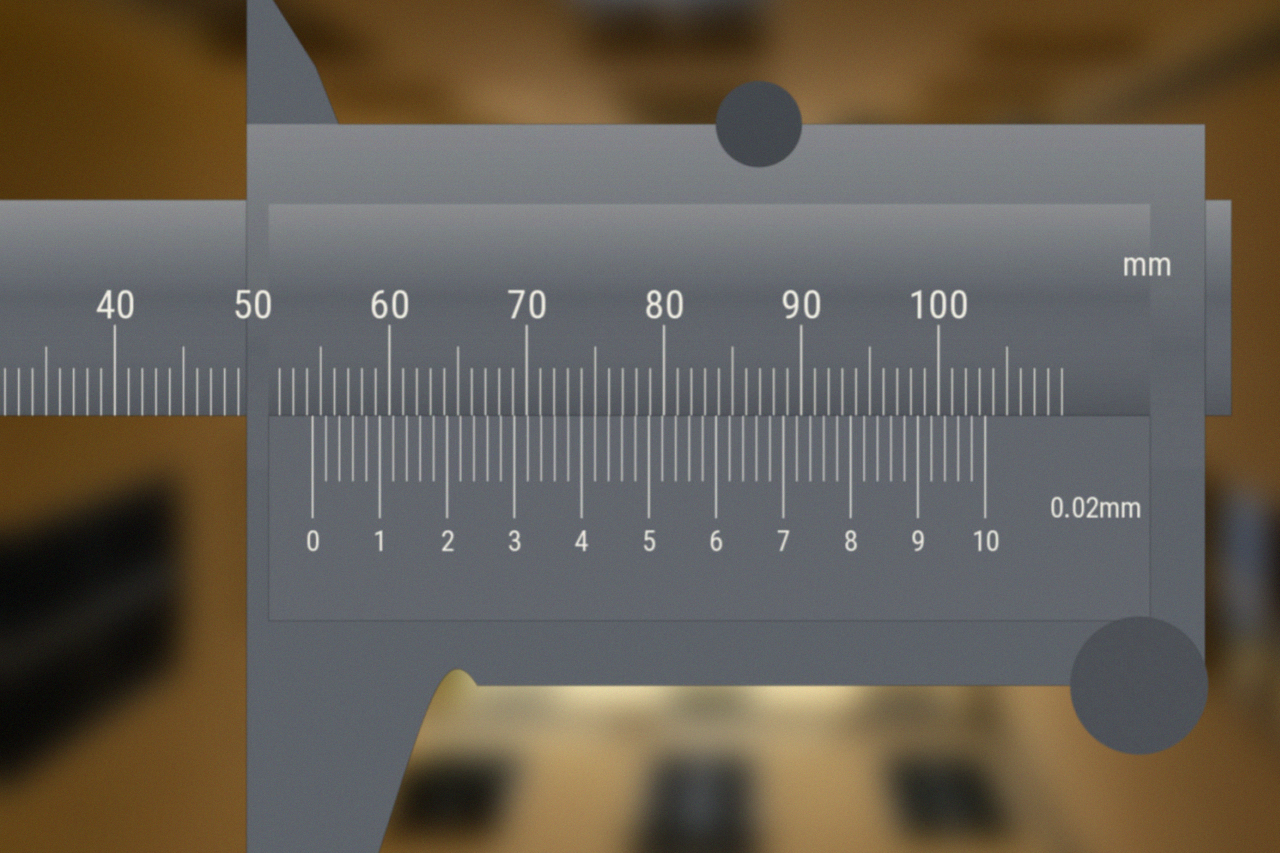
54.4 mm
